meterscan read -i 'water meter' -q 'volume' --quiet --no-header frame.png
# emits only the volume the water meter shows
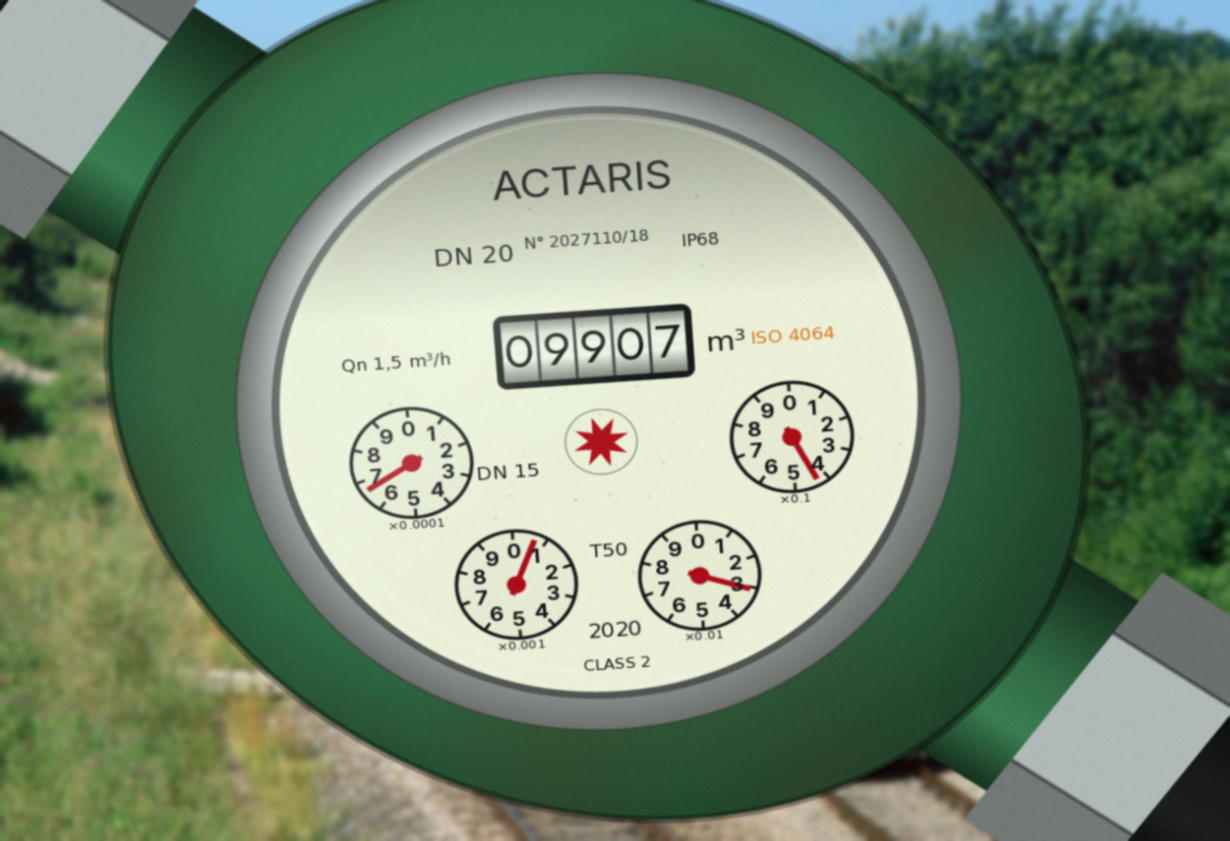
9907.4306 m³
